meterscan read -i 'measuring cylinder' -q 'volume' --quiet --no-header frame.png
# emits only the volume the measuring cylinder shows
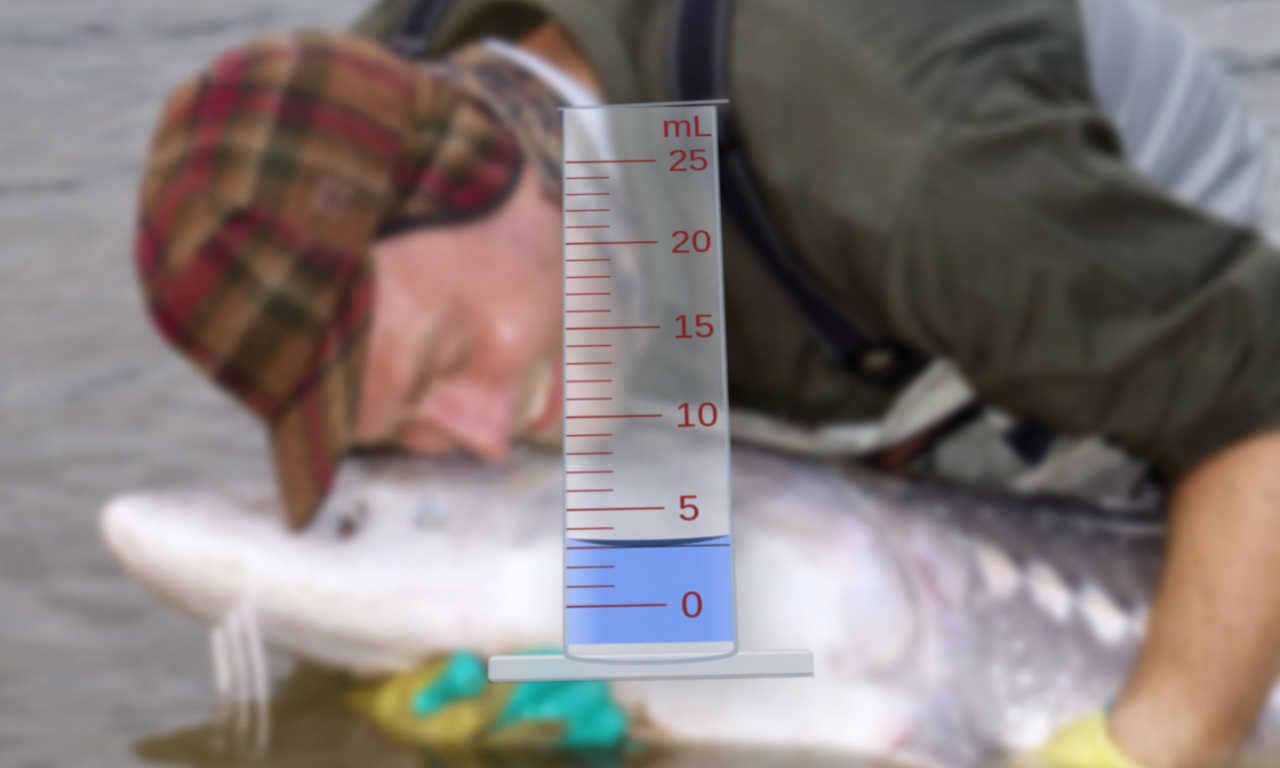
3 mL
